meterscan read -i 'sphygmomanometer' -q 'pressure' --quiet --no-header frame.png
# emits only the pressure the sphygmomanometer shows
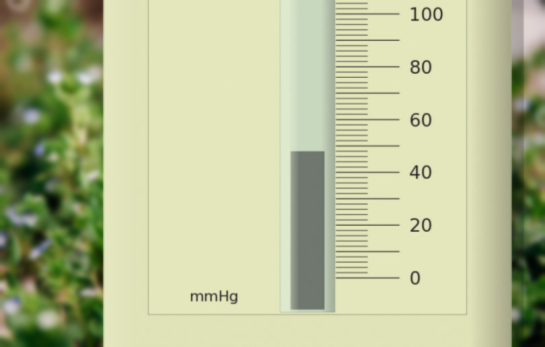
48 mmHg
